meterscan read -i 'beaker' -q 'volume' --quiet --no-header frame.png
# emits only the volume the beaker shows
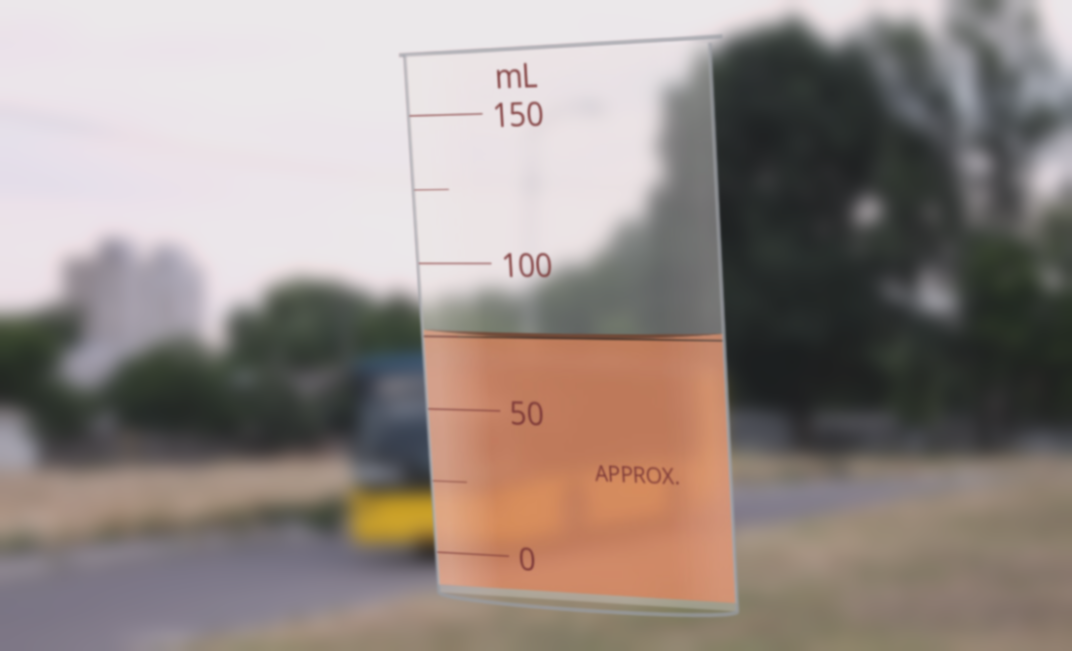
75 mL
